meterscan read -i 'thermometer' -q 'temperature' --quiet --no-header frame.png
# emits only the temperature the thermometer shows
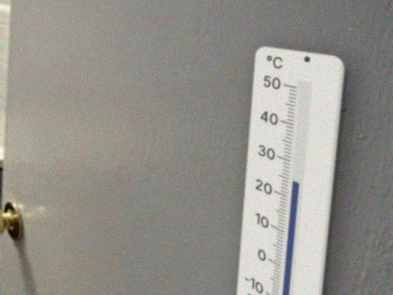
25 °C
